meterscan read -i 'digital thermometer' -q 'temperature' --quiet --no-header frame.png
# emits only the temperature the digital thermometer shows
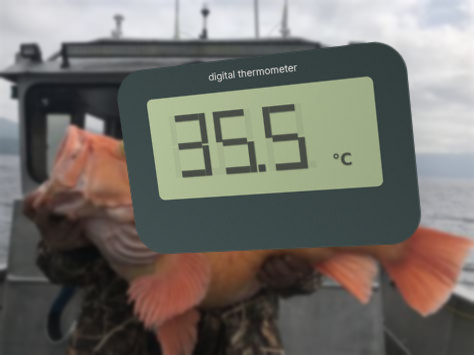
35.5 °C
